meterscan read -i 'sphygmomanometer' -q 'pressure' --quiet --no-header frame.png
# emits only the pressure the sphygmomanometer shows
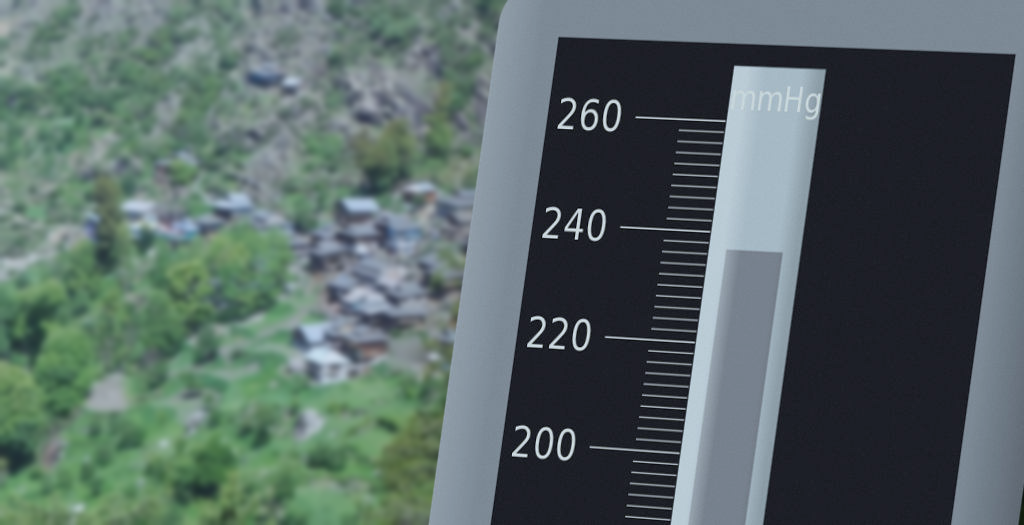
237 mmHg
